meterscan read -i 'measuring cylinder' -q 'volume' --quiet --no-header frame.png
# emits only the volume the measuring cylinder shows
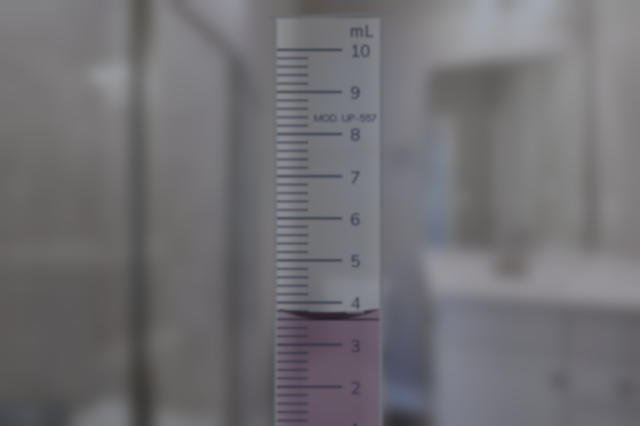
3.6 mL
